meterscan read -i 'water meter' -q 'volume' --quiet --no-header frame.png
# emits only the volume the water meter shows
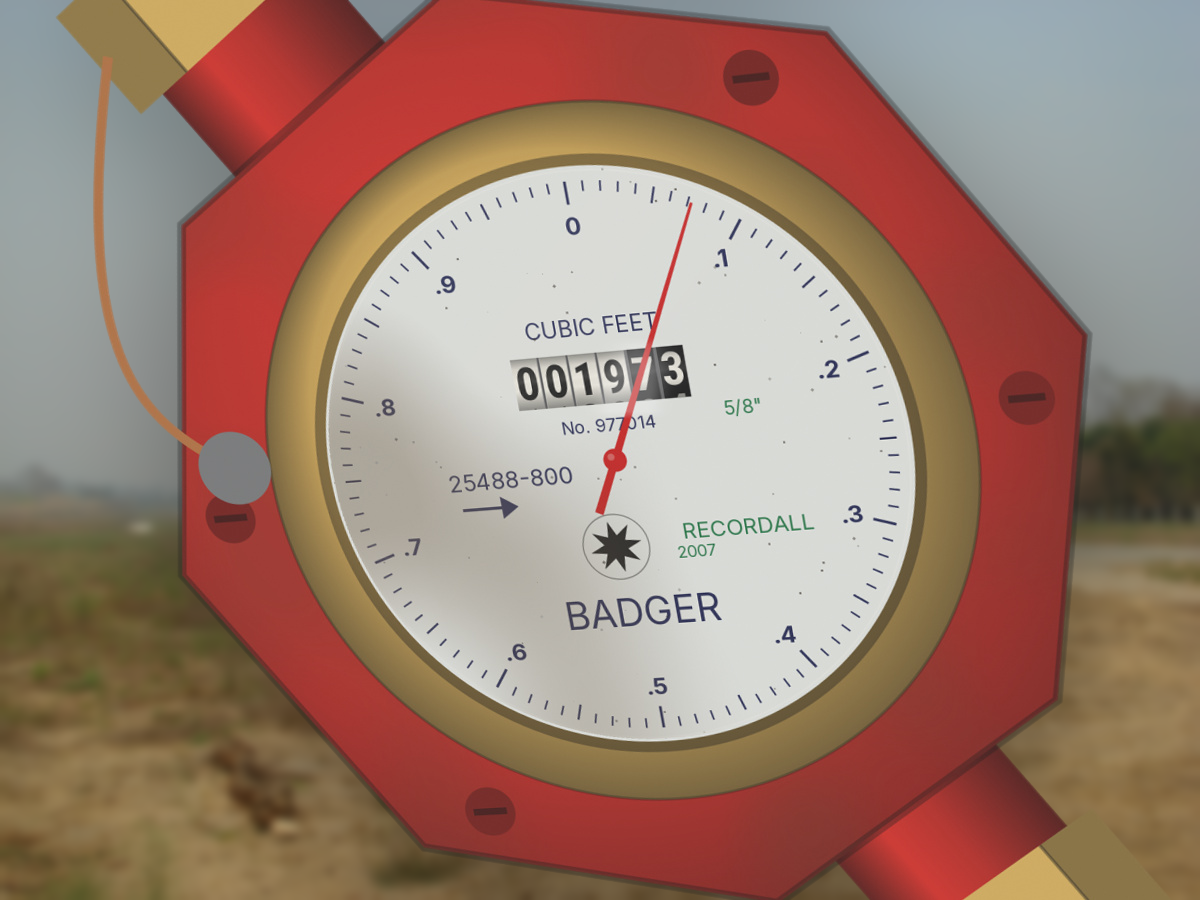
1973.07 ft³
